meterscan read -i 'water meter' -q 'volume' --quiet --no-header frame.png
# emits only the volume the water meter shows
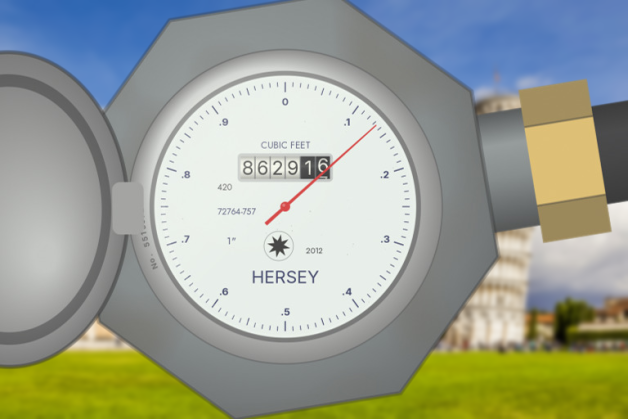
862916.13 ft³
